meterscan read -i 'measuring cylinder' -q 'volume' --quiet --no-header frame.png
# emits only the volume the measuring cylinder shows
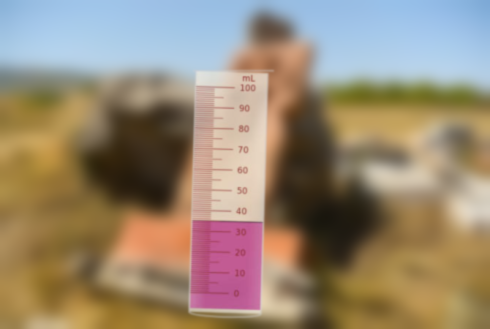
35 mL
